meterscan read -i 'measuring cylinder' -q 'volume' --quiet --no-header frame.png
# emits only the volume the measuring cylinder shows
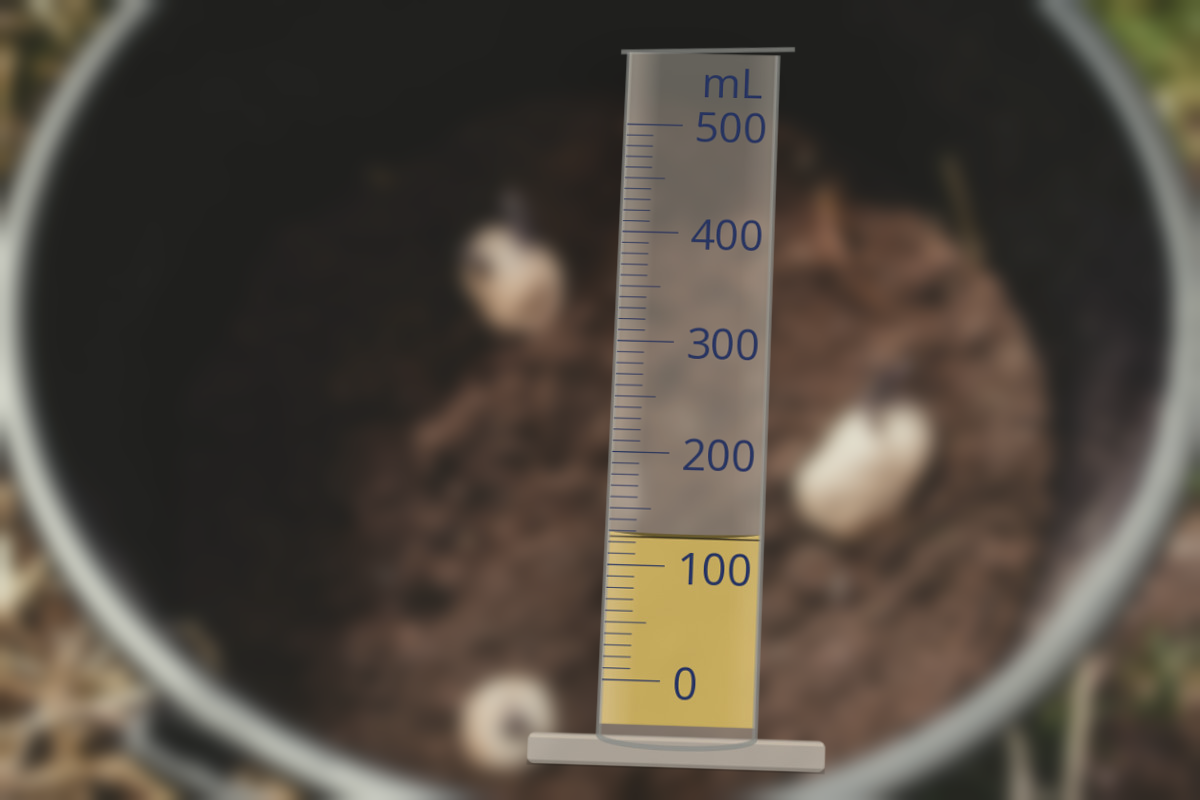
125 mL
